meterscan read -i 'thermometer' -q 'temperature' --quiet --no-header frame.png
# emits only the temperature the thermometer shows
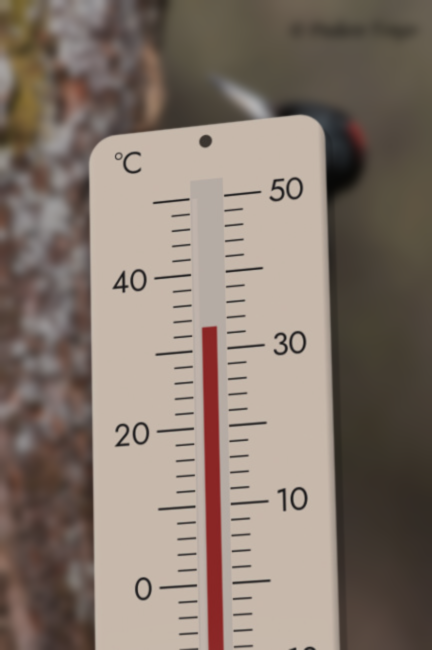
33 °C
